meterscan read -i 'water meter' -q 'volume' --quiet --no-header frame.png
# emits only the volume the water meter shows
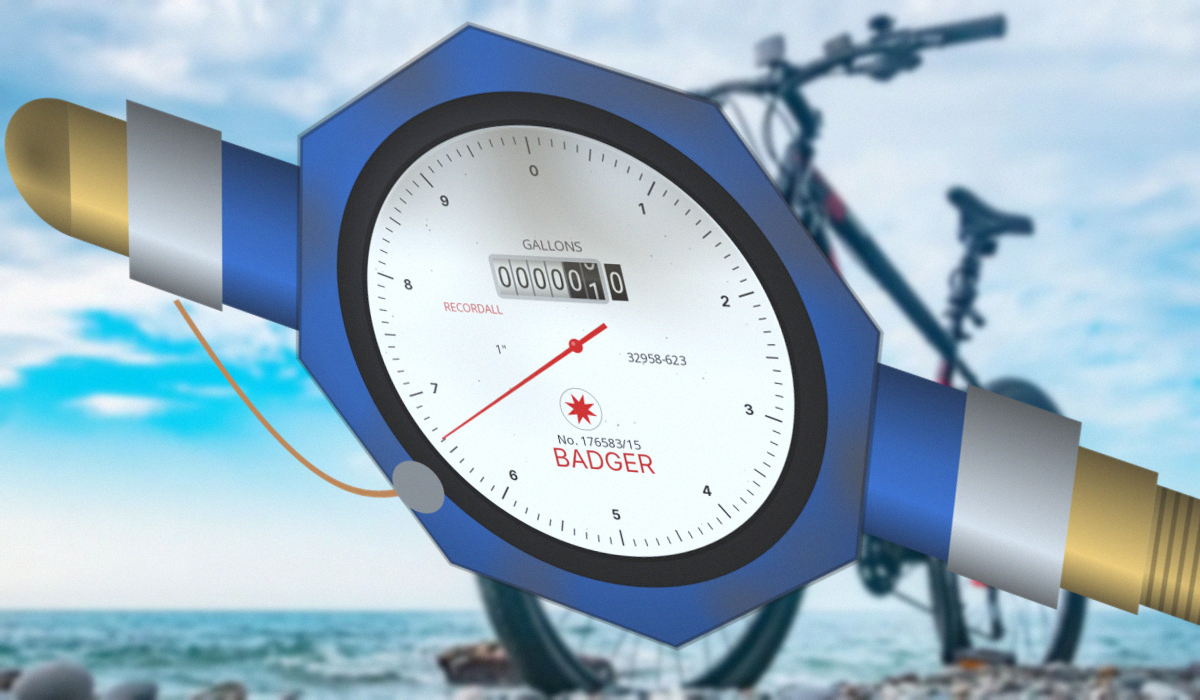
6.6 gal
